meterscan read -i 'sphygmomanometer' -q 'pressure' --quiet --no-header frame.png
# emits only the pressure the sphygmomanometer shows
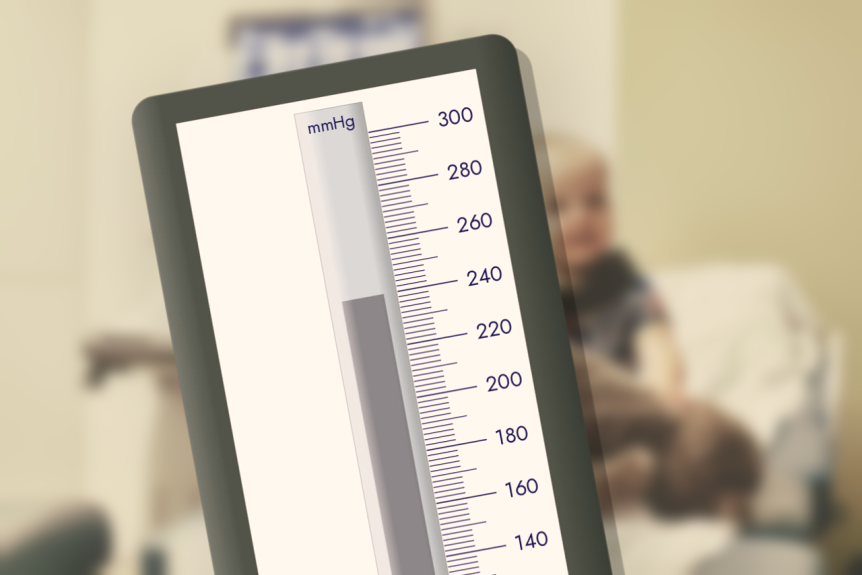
240 mmHg
